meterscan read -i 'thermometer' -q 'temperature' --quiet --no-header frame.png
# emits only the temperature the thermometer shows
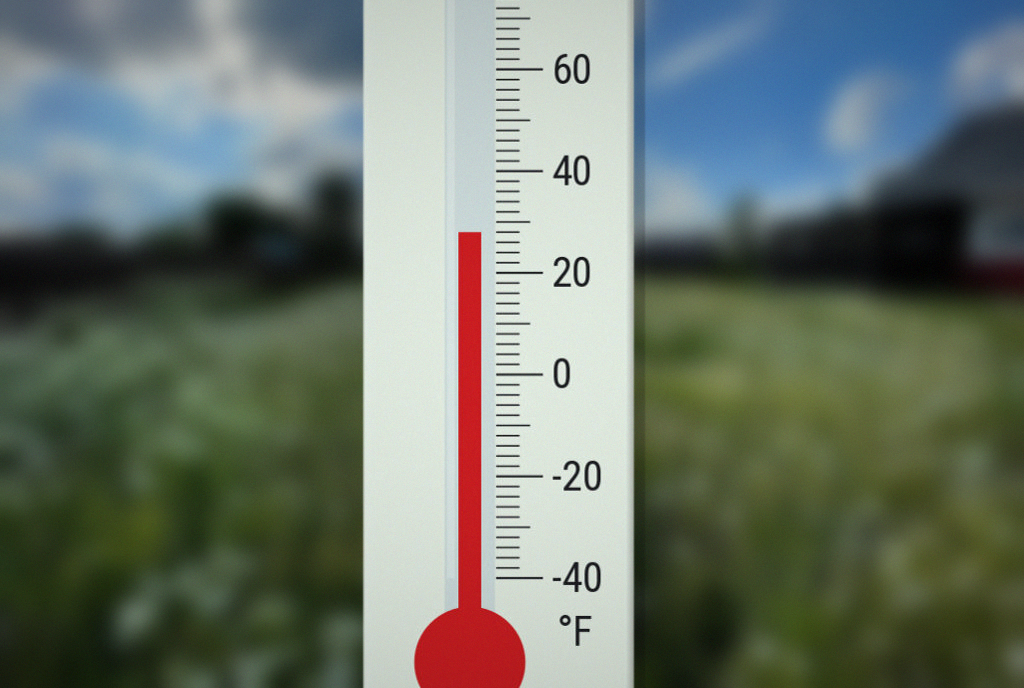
28 °F
